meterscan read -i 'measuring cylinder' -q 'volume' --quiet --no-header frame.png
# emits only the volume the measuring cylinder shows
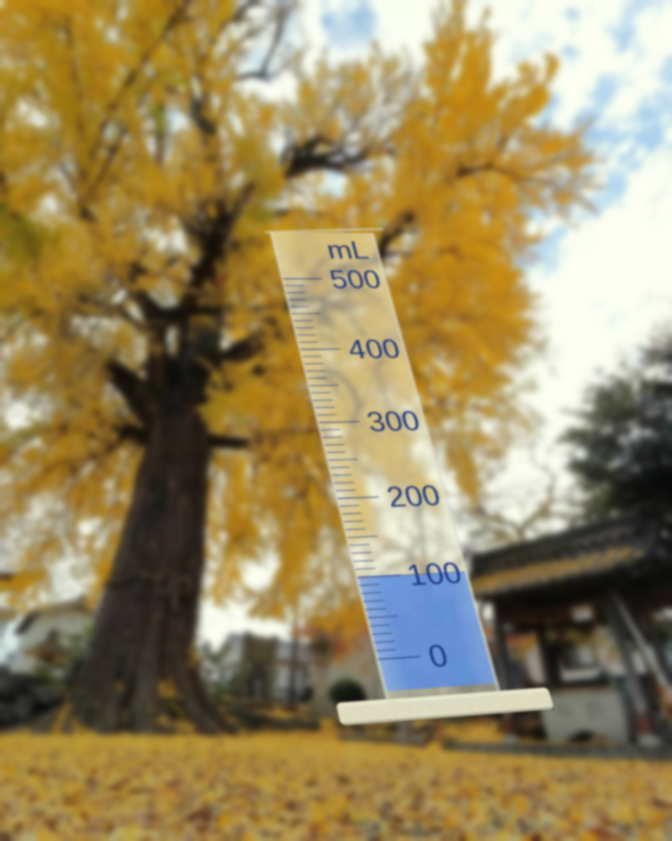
100 mL
